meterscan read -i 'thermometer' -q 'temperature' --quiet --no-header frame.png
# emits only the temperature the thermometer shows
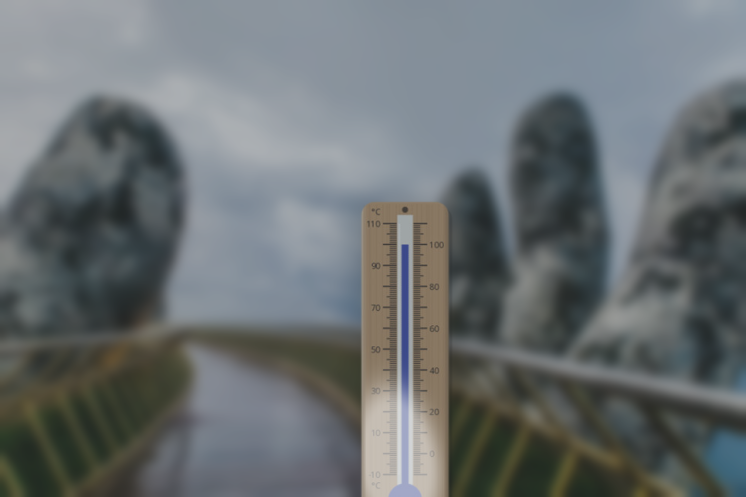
100 °C
